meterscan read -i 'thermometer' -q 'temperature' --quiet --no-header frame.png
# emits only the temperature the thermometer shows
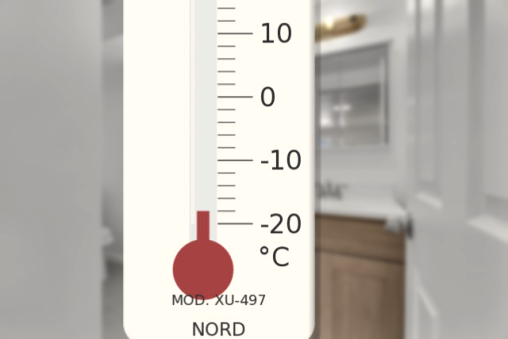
-18 °C
